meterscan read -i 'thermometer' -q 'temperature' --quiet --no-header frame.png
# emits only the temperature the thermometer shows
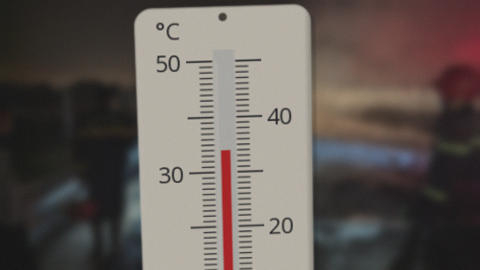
34 °C
